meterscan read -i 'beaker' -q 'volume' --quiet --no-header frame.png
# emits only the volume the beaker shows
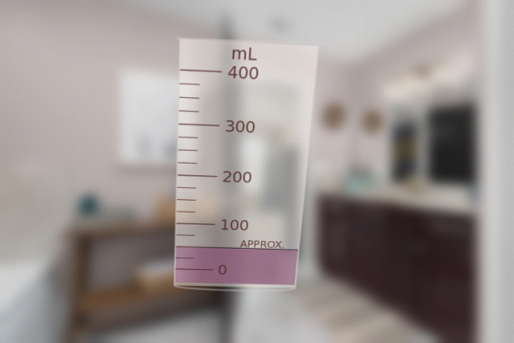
50 mL
